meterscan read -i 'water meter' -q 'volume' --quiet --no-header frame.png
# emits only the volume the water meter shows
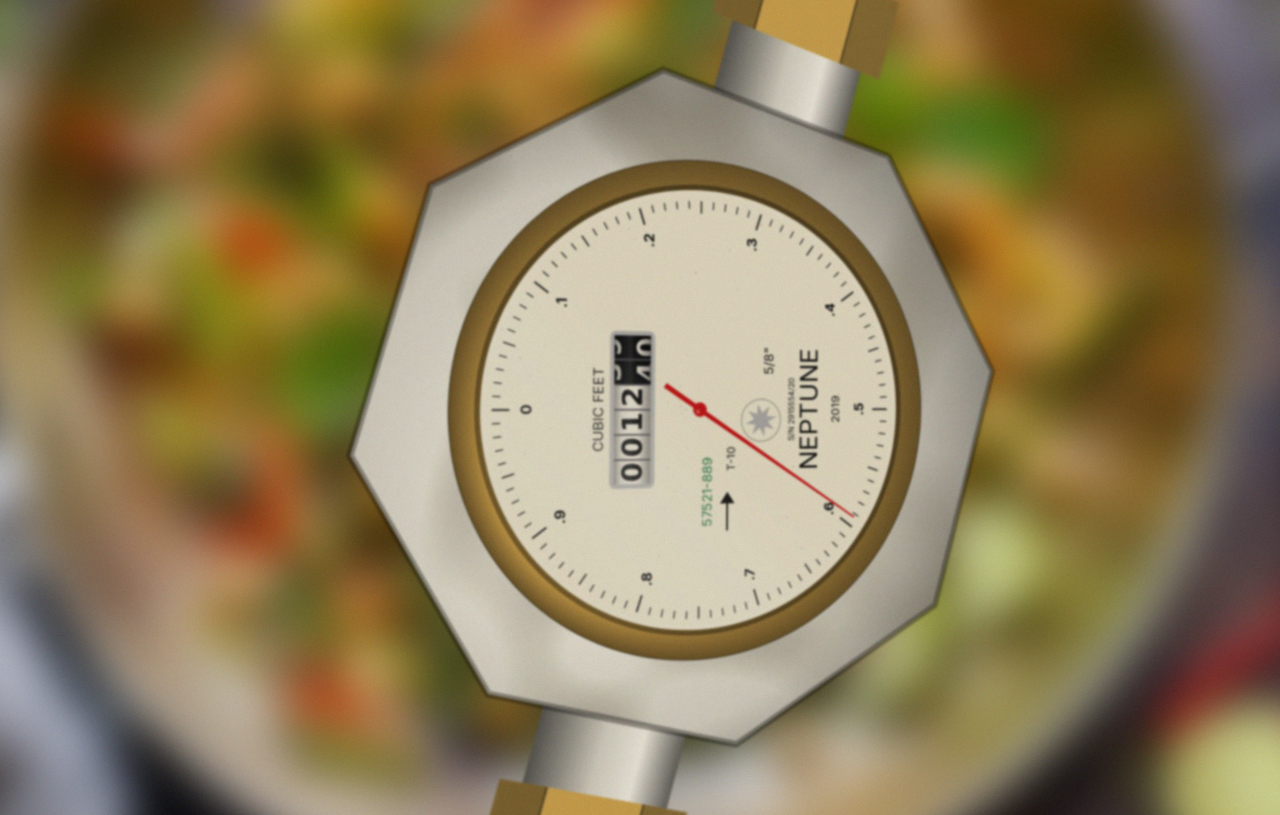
1239.59 ft³
